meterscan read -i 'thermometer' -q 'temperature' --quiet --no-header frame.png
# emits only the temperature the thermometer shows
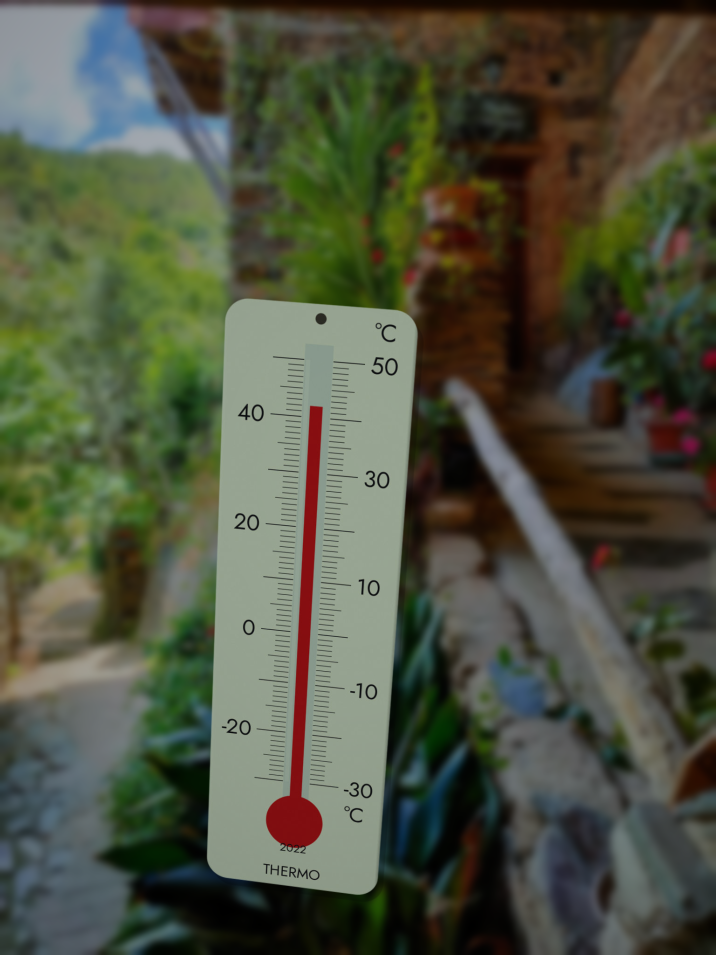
42 °C
